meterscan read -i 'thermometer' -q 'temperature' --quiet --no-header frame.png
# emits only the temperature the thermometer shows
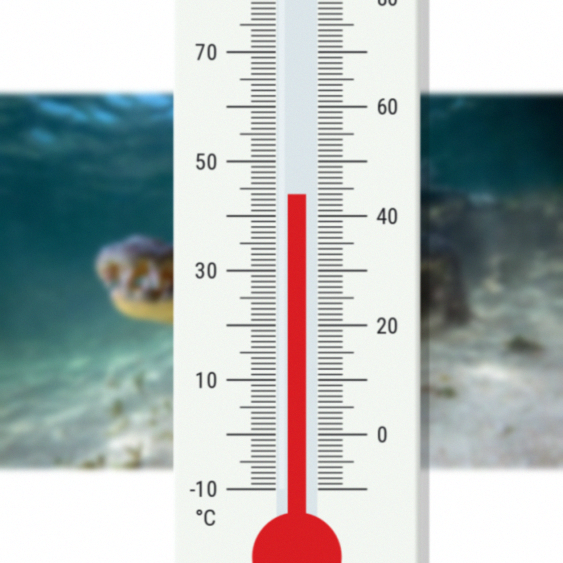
44 °C
